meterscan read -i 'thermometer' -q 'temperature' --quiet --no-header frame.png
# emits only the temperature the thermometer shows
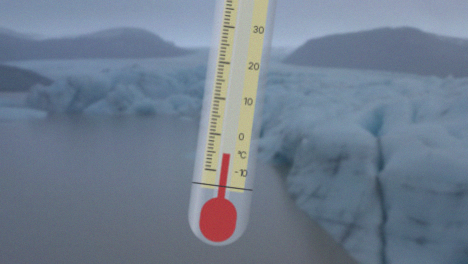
-5 °C
